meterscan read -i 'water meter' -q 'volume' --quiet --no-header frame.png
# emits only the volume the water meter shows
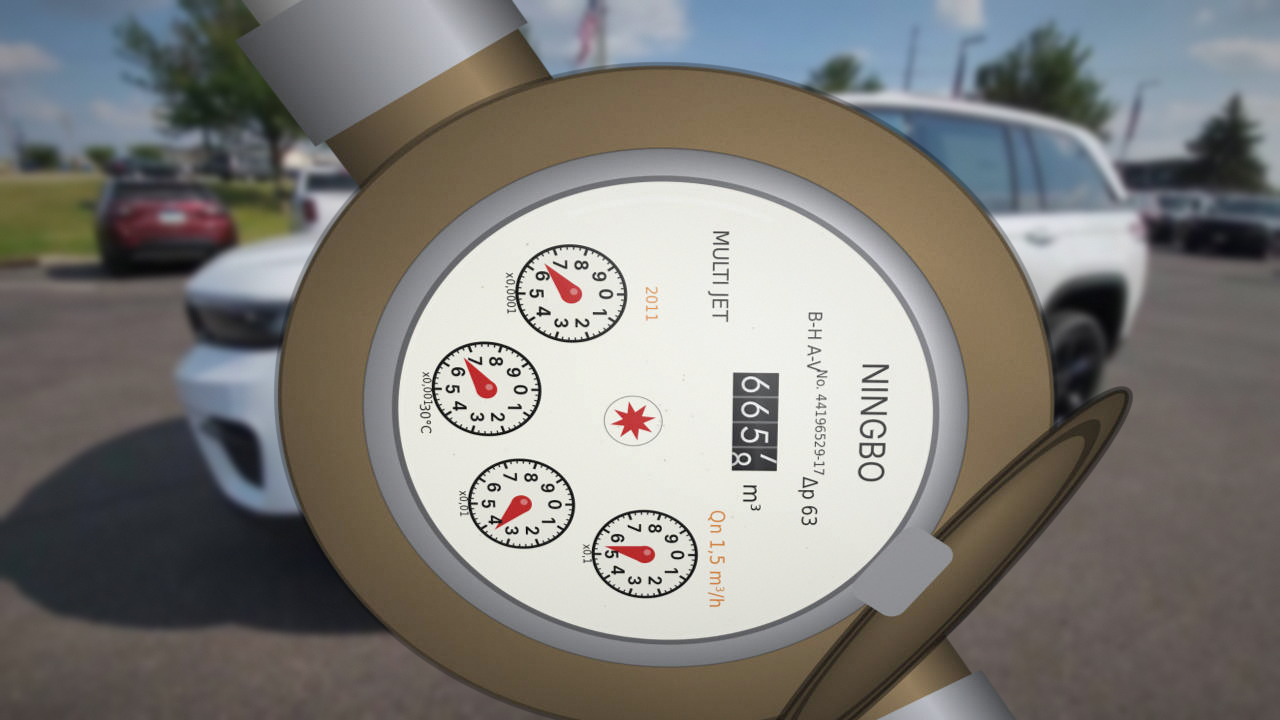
6657.5366 m³
